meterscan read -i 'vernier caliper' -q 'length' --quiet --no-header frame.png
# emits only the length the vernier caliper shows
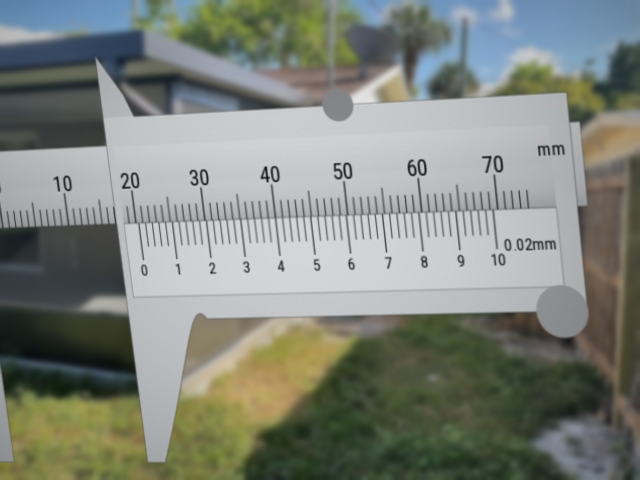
20.4 mm
